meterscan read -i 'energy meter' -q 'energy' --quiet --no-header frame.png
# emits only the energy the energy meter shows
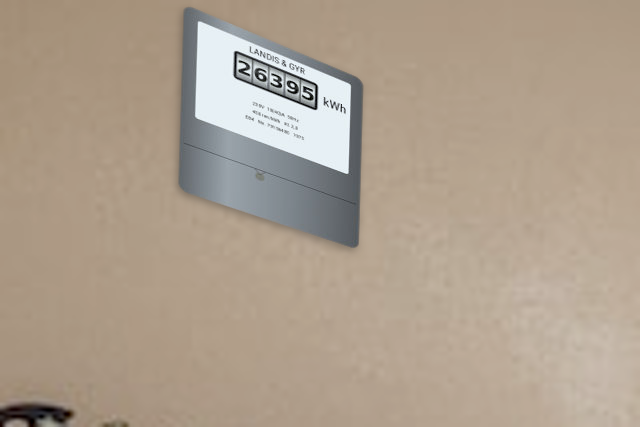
26395 kWh
